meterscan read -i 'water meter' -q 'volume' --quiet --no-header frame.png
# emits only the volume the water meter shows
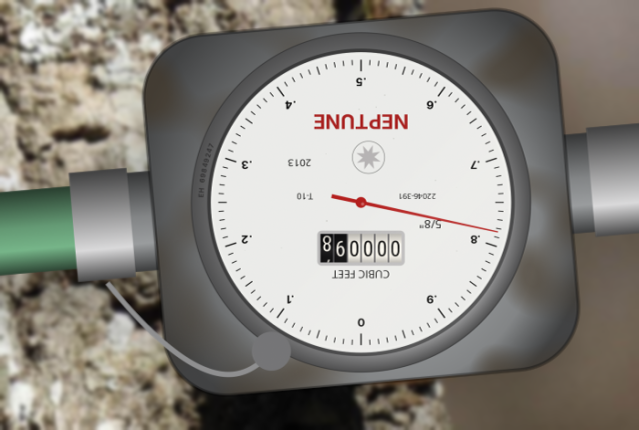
97.78 ft³
